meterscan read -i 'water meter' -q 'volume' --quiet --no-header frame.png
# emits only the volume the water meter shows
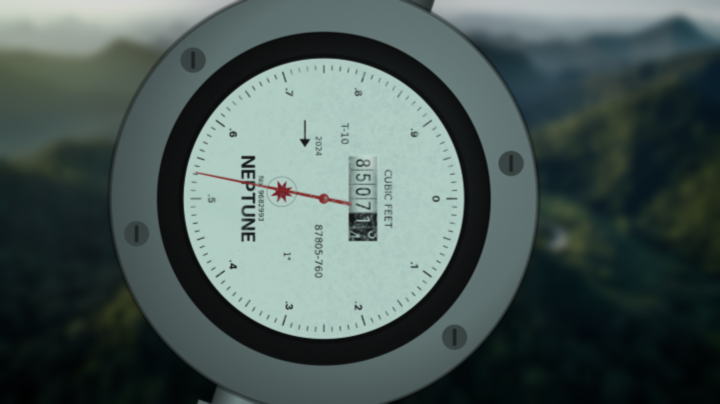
850713.53 ft³
